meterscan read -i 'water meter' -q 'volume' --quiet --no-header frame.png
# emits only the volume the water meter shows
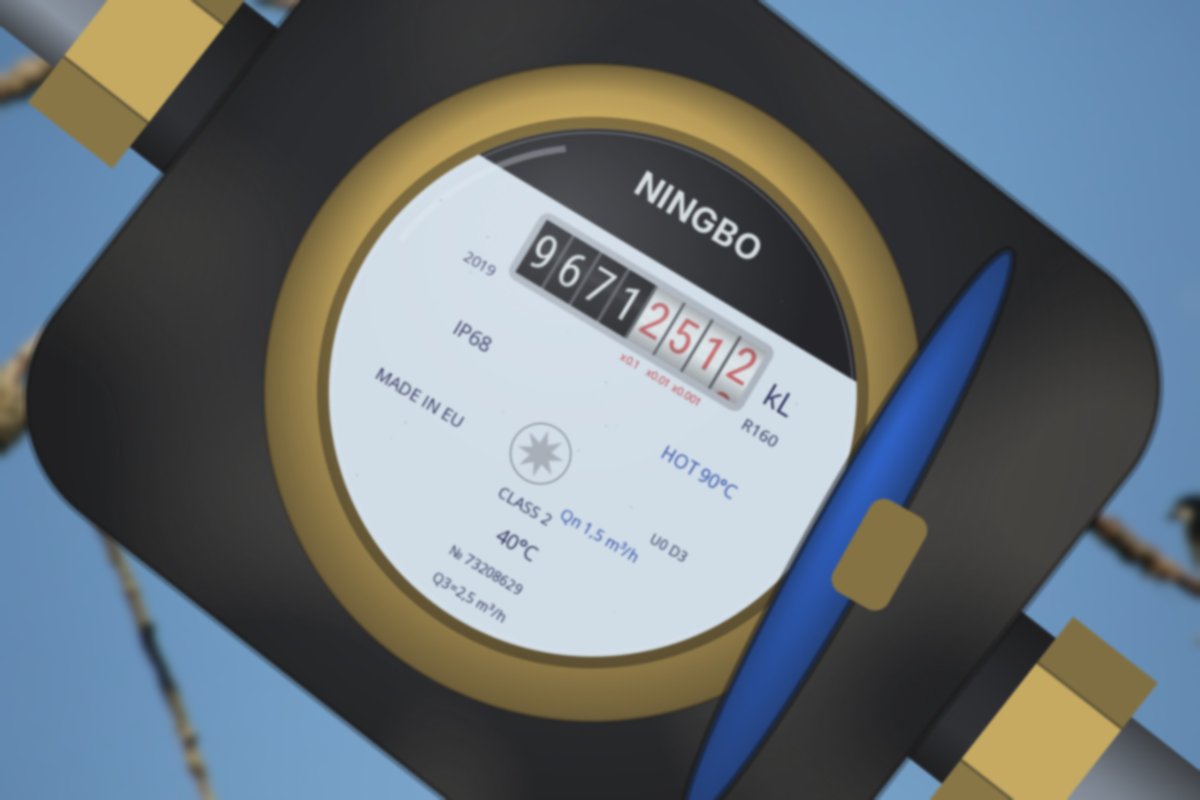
9671.2512 kL
